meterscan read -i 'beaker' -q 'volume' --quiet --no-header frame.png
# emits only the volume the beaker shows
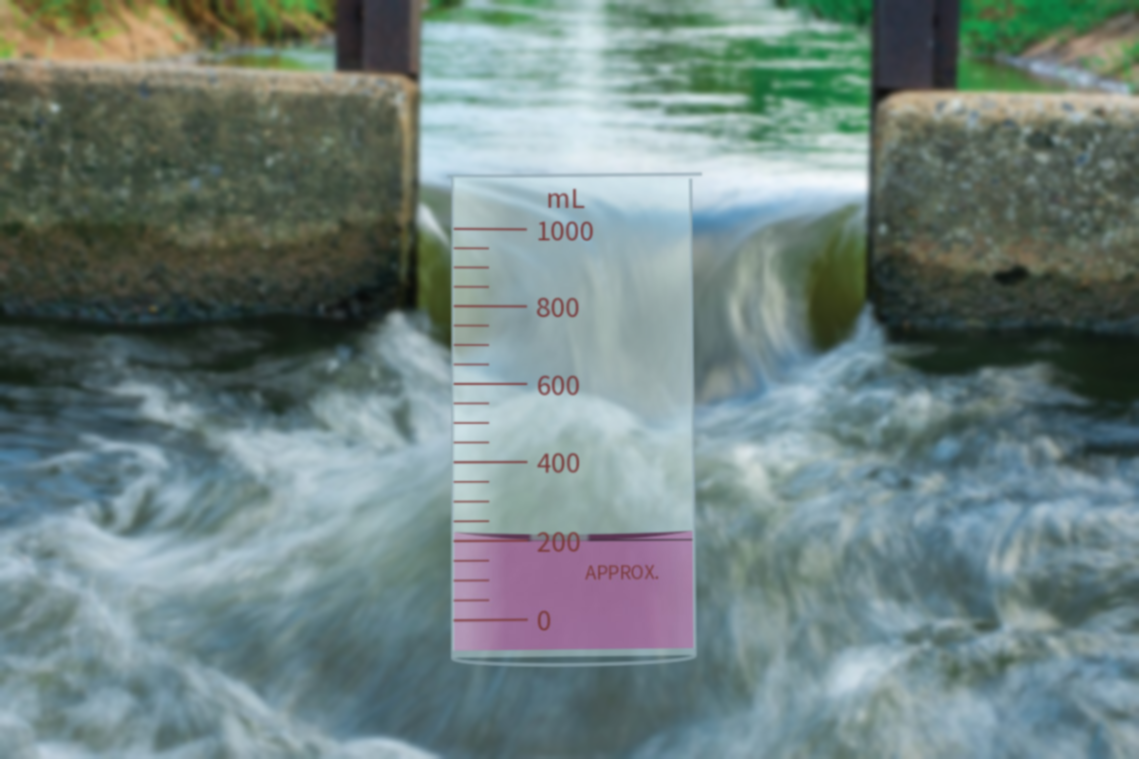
200 mL
